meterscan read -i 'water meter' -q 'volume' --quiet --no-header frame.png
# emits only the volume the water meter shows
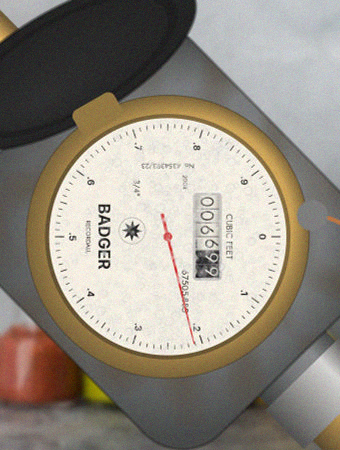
6699.21 ft³
